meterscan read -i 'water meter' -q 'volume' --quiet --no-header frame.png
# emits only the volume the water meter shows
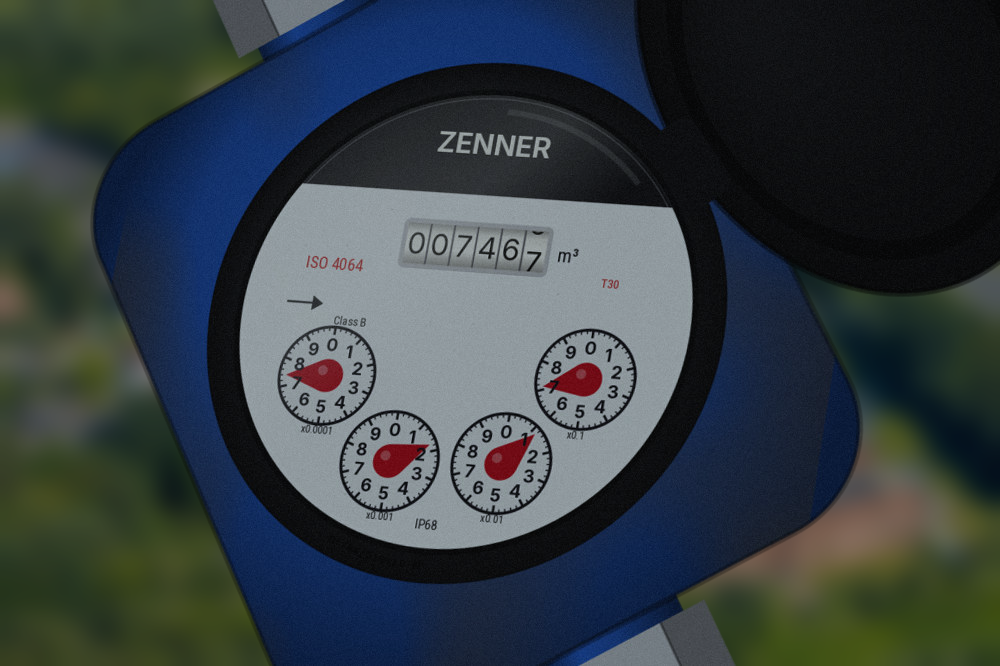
7466.7117 m³
